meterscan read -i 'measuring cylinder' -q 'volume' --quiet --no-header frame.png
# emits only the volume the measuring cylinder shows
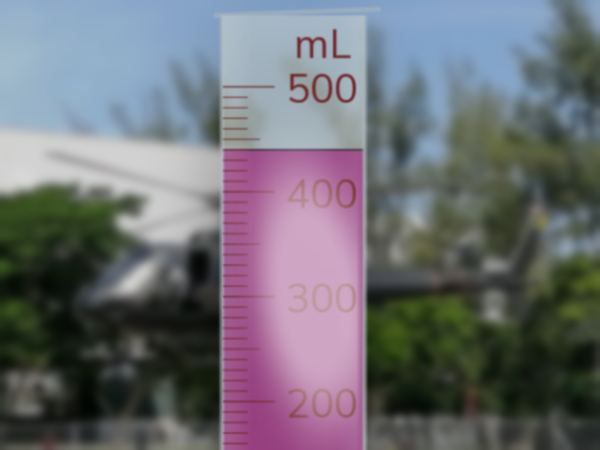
440 mL
